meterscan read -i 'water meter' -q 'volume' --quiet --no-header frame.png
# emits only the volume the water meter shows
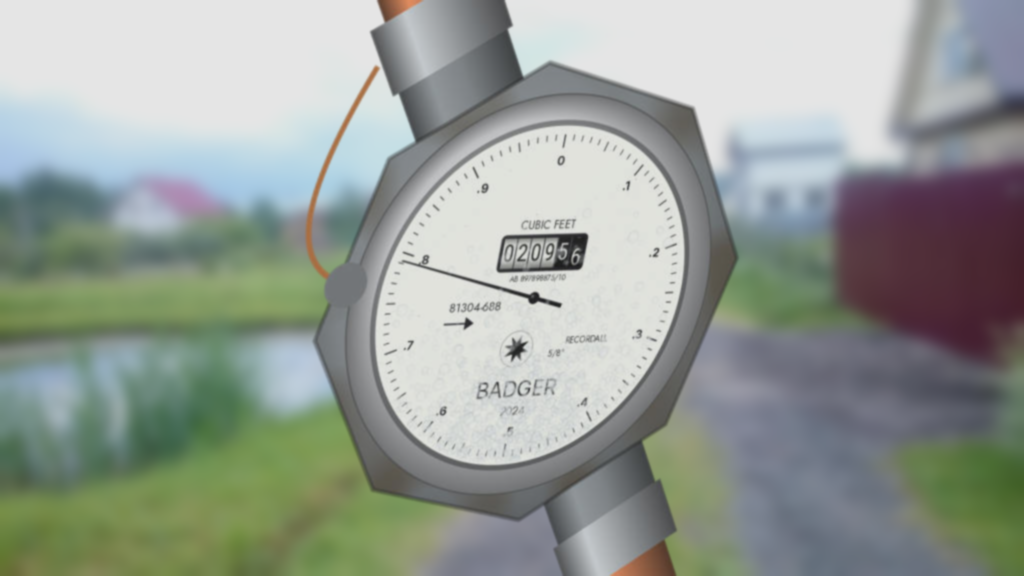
20955.79 ft³
